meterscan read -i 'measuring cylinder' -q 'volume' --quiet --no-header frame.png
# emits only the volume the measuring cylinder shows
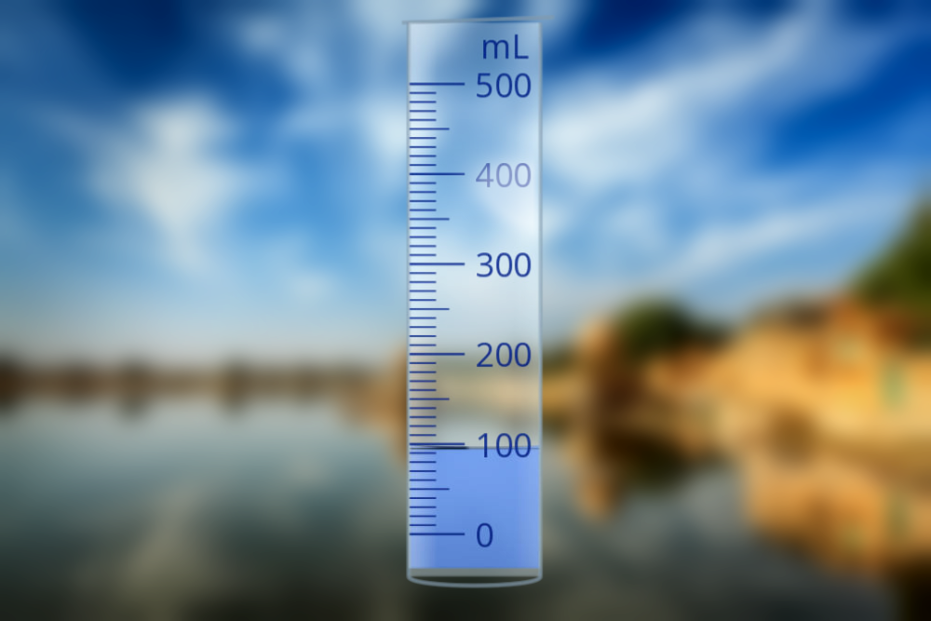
95 mL
